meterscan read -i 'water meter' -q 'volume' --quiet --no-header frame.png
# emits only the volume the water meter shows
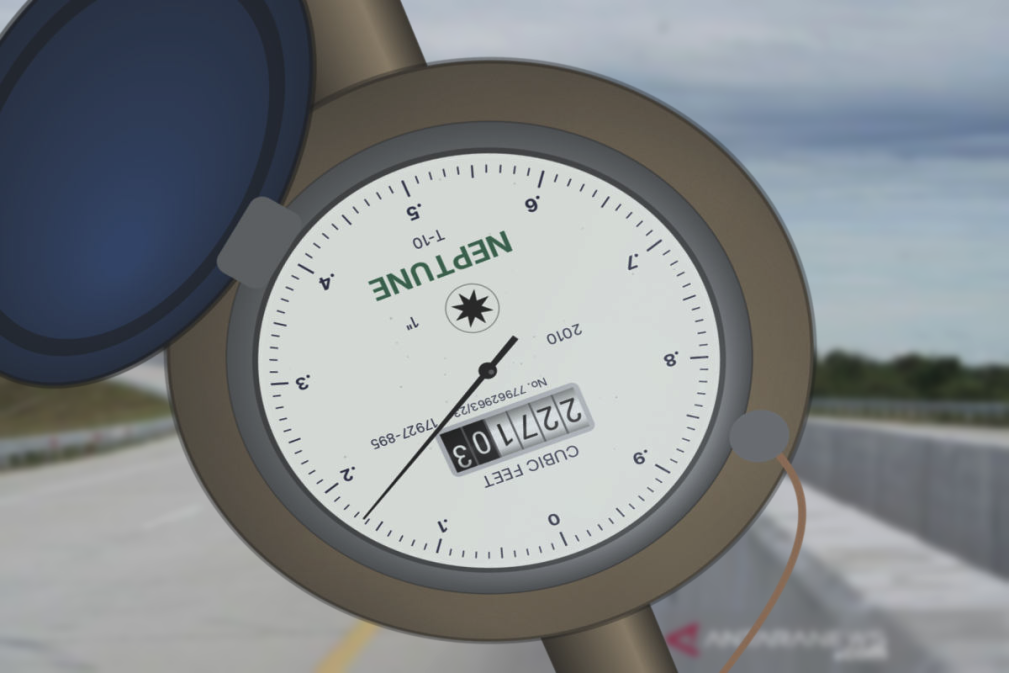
227103.16 ft³
